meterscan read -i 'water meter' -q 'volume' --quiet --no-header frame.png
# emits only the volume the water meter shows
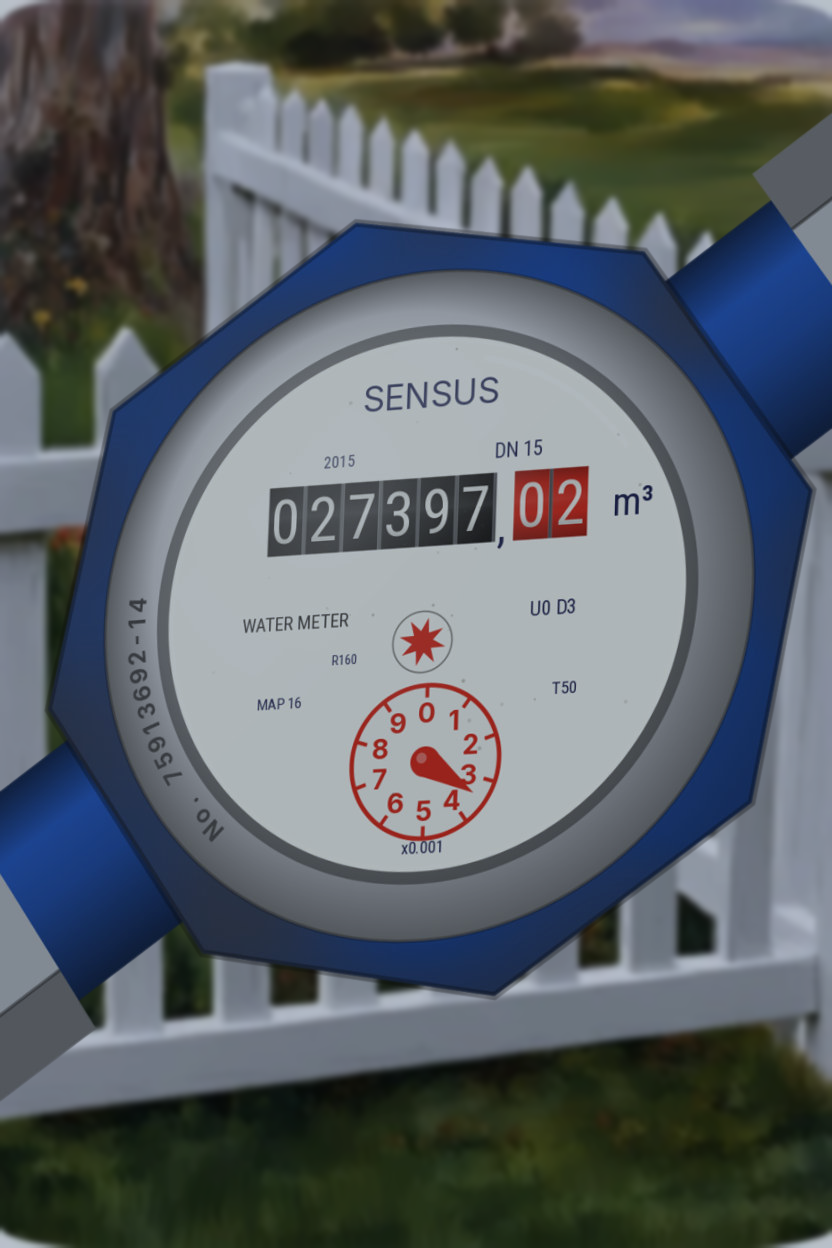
27397.023 m³
